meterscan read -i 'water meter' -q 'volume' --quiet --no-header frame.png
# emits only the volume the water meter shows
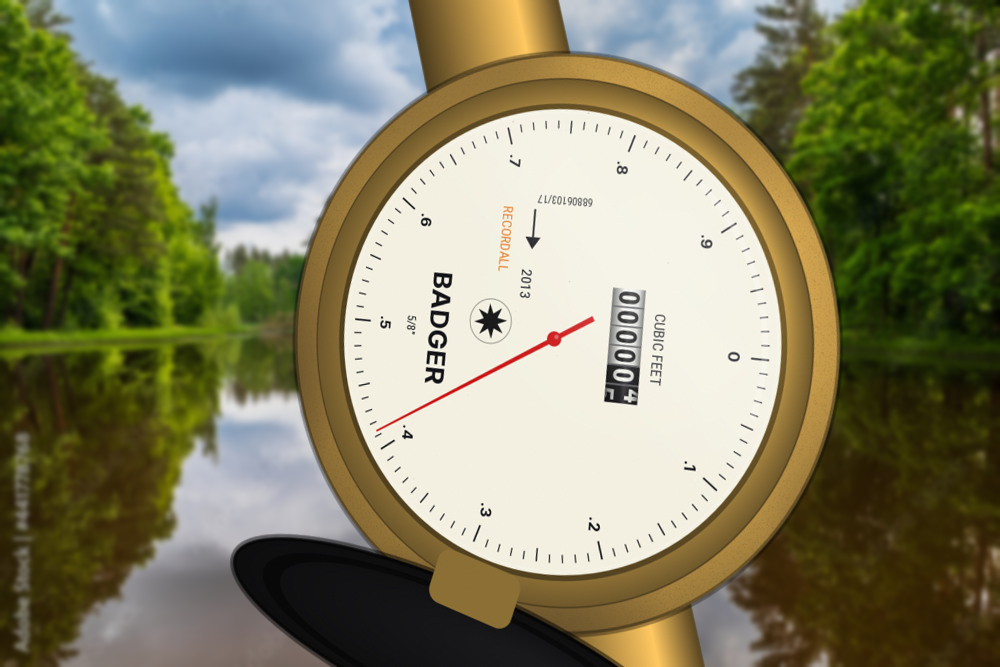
4.41 ft³
